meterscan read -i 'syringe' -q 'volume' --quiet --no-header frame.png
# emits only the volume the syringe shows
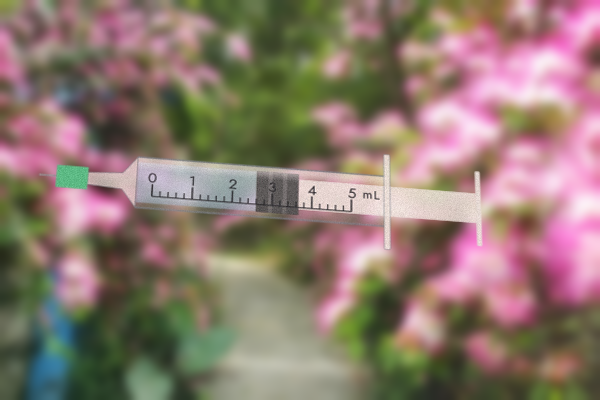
2.6 mL
